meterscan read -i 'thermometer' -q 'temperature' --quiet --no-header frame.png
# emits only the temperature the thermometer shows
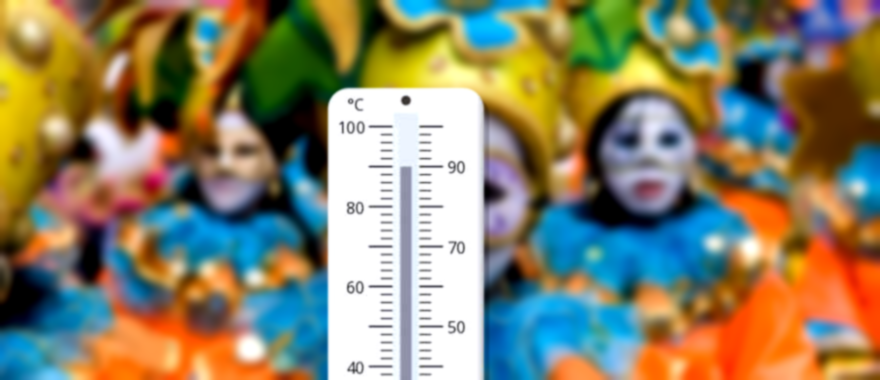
90 °C
